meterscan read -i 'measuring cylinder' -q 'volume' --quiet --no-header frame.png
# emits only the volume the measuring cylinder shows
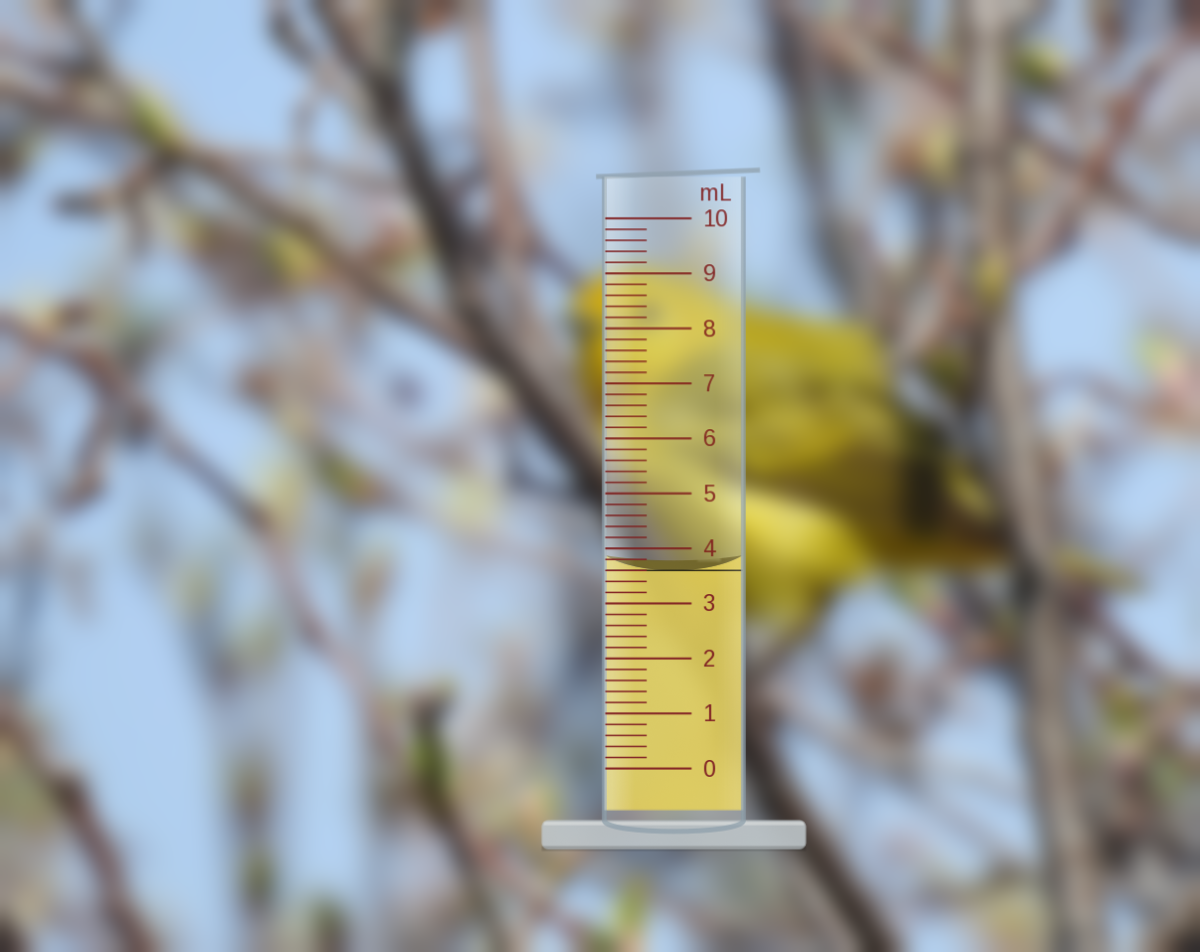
3.6 mL
